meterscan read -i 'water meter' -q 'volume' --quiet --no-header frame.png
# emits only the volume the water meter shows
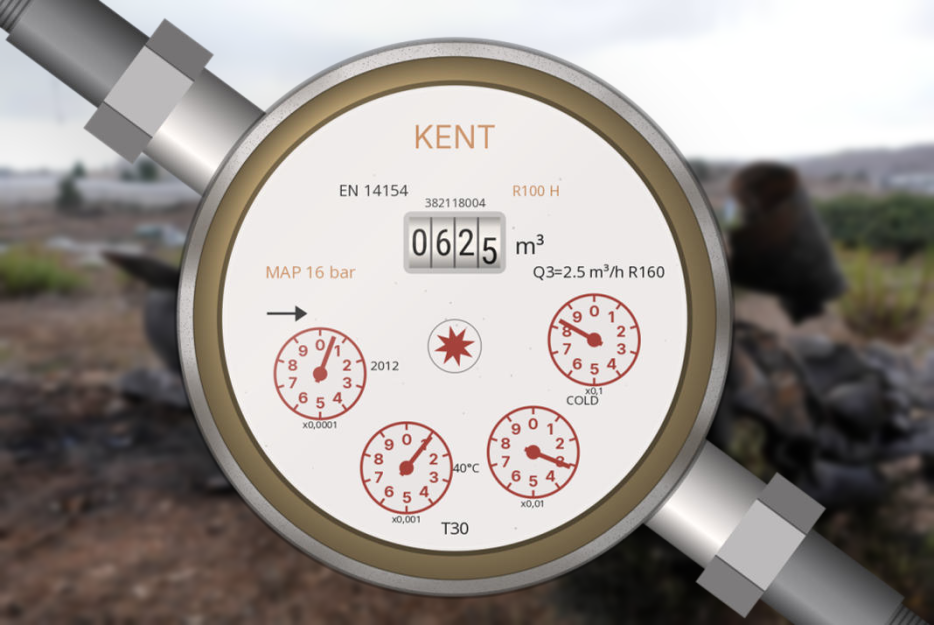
624.8310 m³
